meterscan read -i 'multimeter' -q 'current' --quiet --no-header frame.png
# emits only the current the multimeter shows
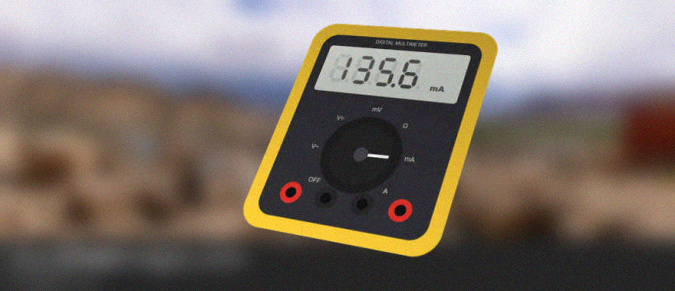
135.6 mA
